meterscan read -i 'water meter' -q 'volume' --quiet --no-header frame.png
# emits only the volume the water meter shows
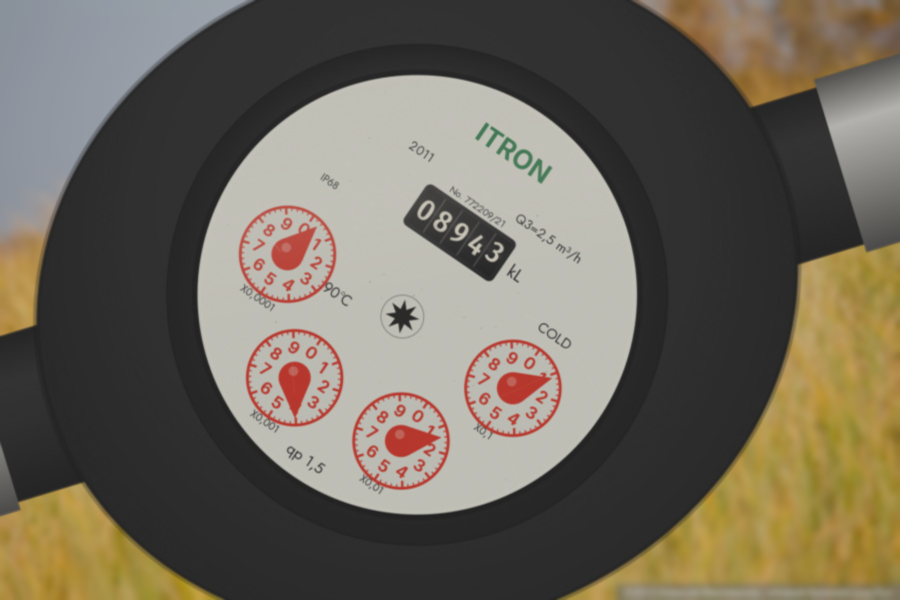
8943.1140 kL
